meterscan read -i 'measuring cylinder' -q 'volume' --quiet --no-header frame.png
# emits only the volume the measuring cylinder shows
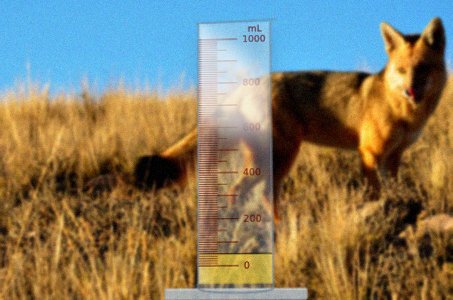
50 mL
